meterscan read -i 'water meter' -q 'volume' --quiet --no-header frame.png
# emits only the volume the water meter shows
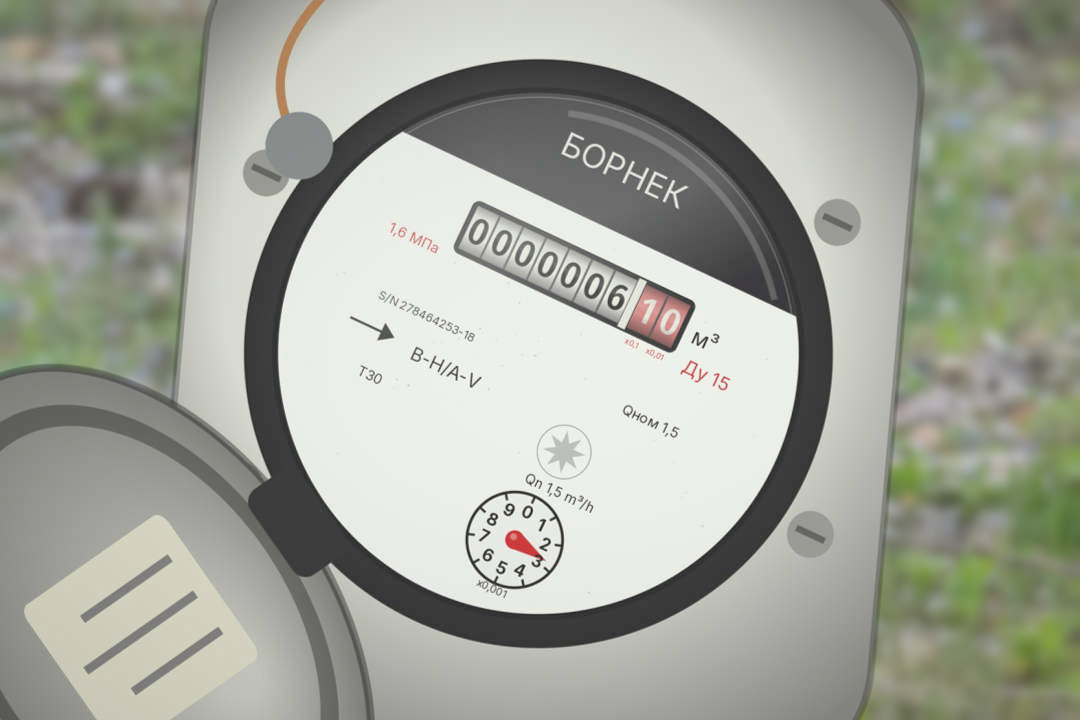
6.102 m³
